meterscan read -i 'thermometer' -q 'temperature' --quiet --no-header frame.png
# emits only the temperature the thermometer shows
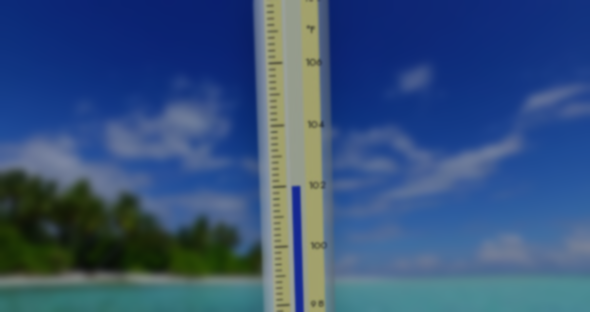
102 °F
